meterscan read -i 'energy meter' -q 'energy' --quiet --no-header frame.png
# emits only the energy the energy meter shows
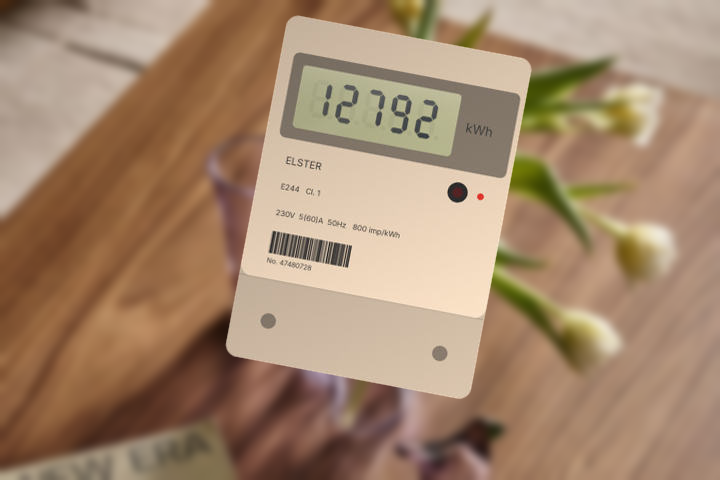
12792 kWh
